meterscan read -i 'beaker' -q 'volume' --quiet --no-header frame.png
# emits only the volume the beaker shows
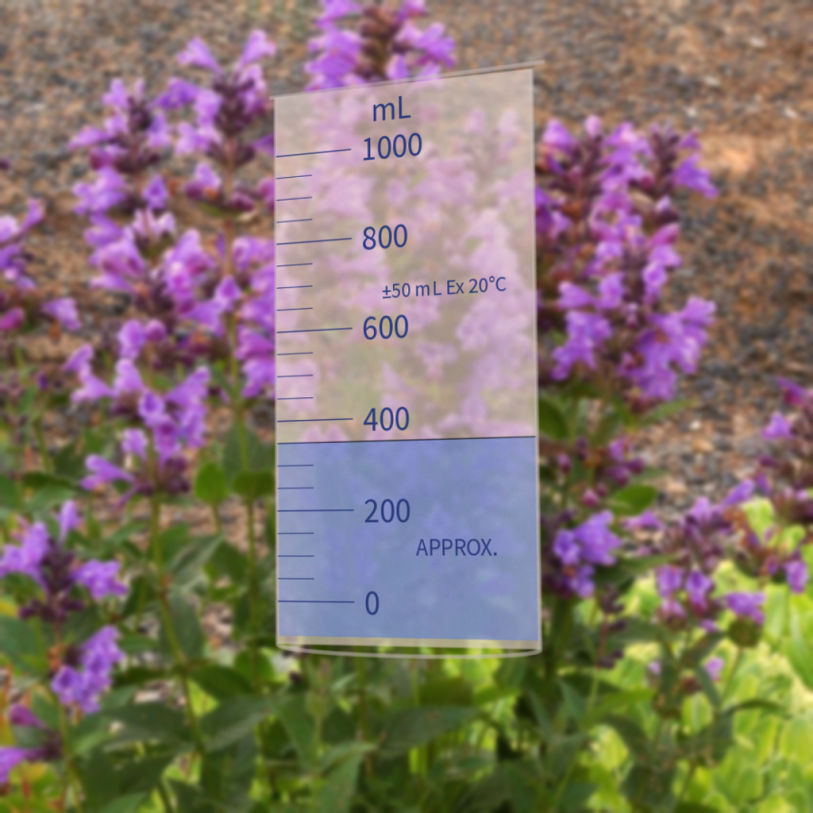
350 mL
